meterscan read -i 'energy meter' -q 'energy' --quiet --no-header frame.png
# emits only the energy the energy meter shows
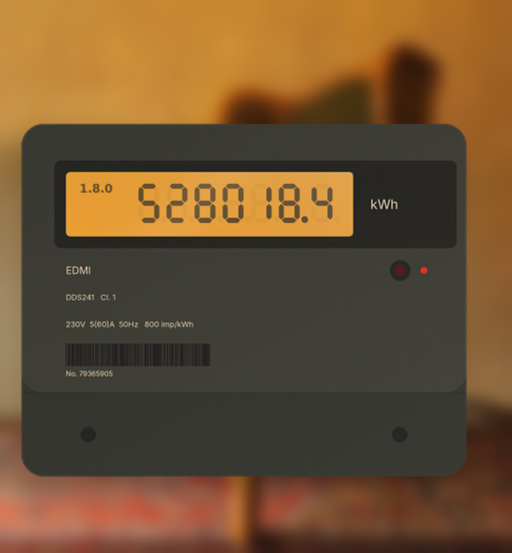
528018.4 kWh
